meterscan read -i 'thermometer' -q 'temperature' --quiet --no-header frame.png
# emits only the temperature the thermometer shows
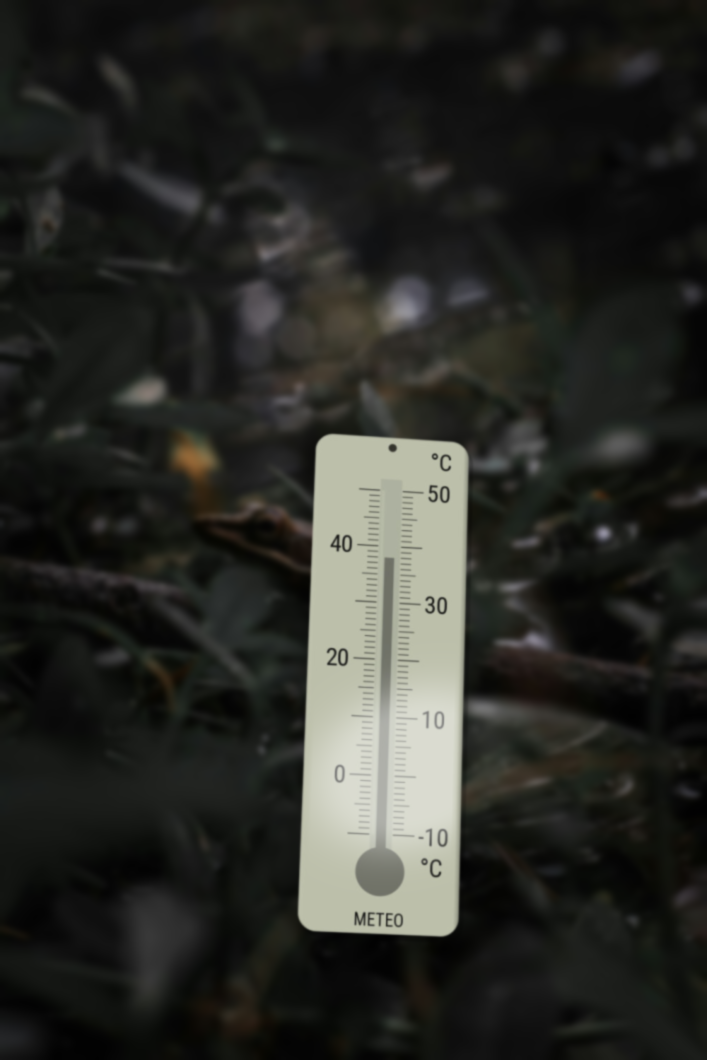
38 °C
